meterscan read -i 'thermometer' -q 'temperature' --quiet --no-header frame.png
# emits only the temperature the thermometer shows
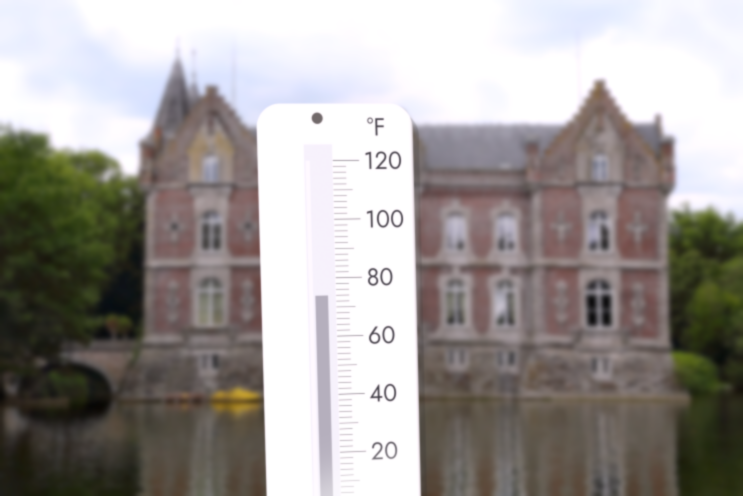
74 °F
